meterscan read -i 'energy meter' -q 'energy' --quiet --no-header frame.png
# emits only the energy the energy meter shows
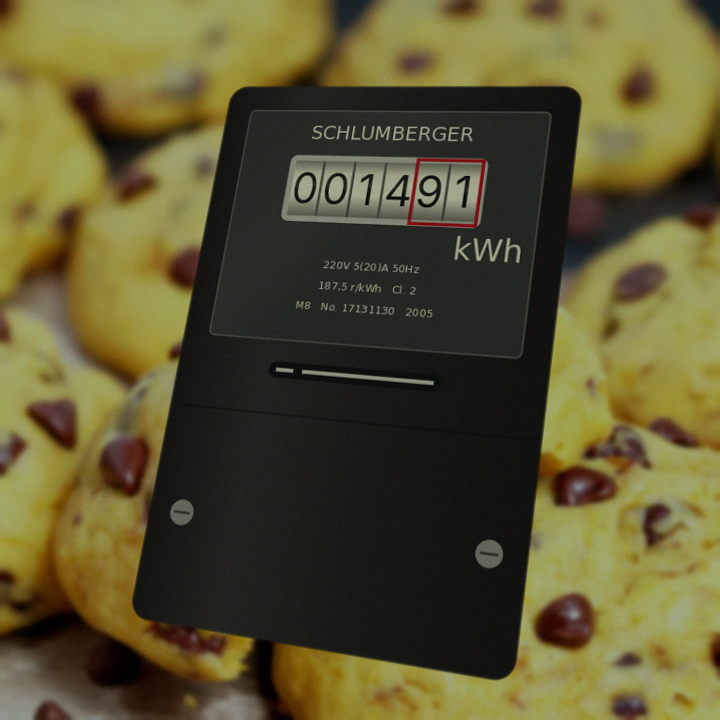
14.91 kWh
